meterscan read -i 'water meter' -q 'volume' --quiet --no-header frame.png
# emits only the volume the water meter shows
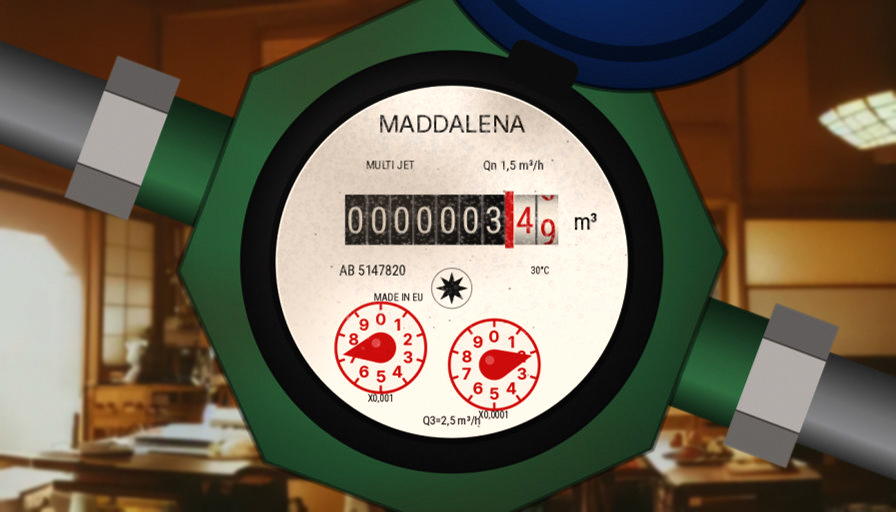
3.4872 m³
